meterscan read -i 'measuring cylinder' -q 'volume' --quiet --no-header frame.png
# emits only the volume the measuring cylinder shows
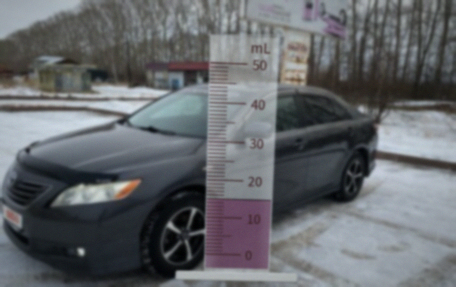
15 mL
